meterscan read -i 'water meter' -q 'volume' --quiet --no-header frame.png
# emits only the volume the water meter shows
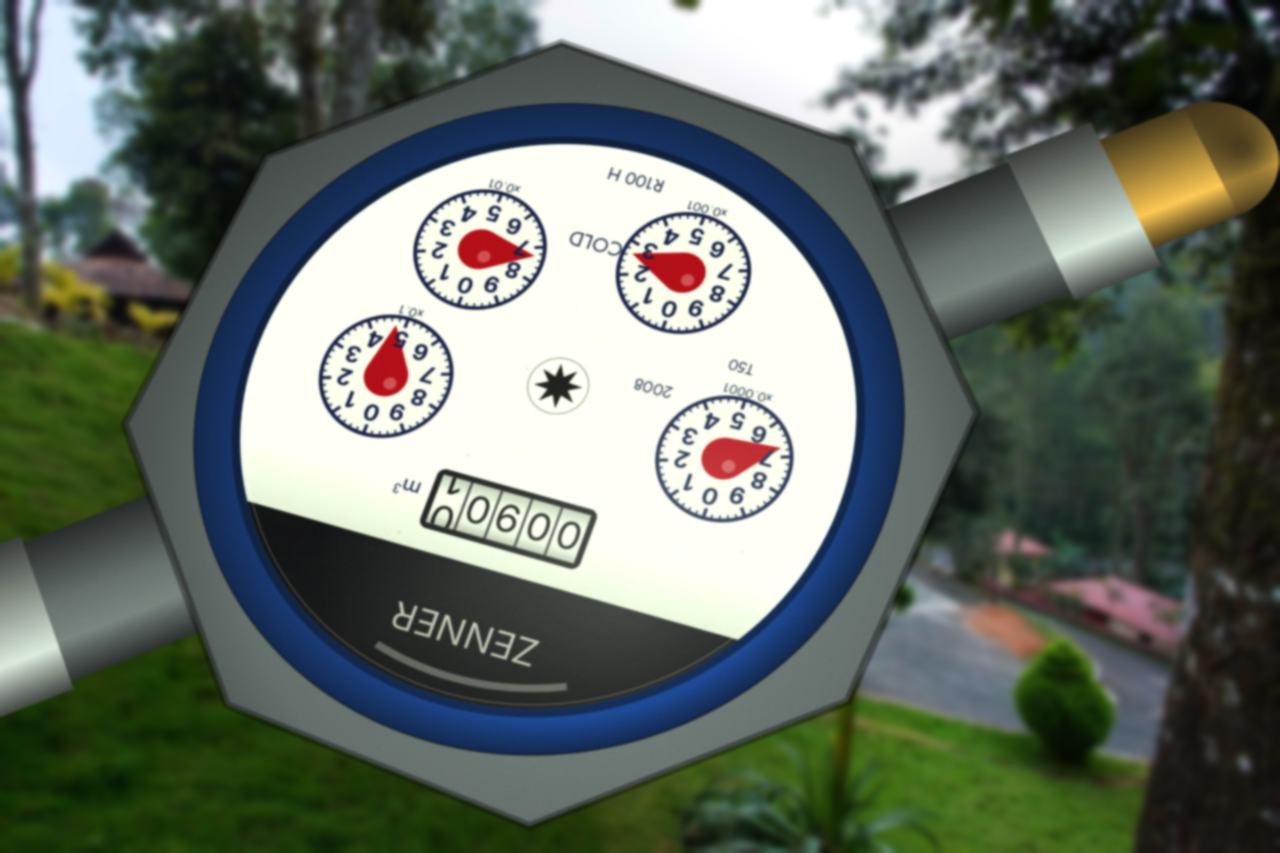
900.4726 m³
